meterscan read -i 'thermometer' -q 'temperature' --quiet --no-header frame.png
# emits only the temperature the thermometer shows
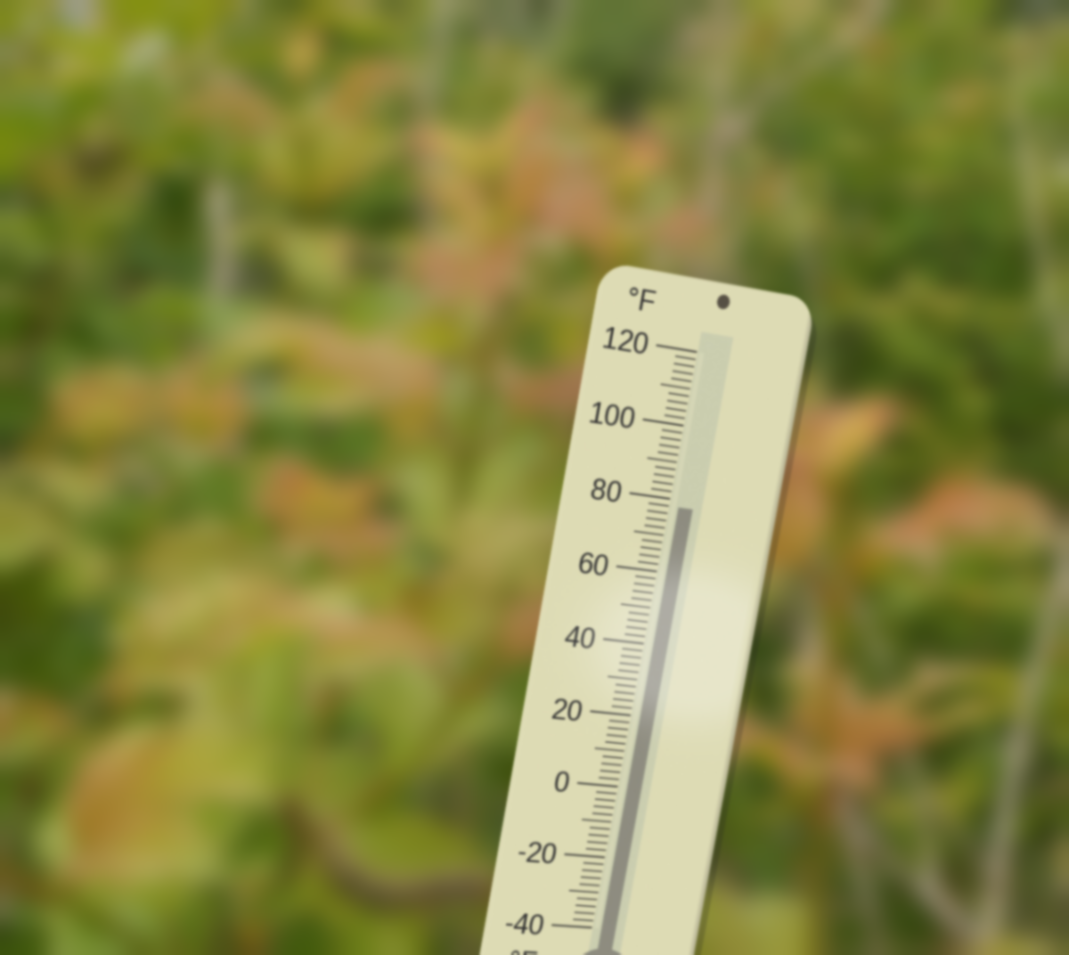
78 °F
